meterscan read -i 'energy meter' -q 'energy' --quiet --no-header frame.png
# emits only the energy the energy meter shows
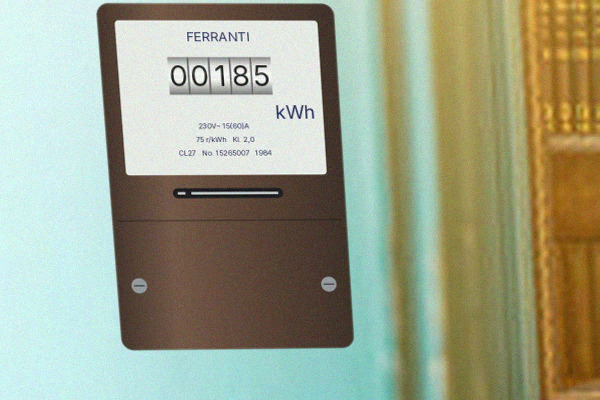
185 kWh
